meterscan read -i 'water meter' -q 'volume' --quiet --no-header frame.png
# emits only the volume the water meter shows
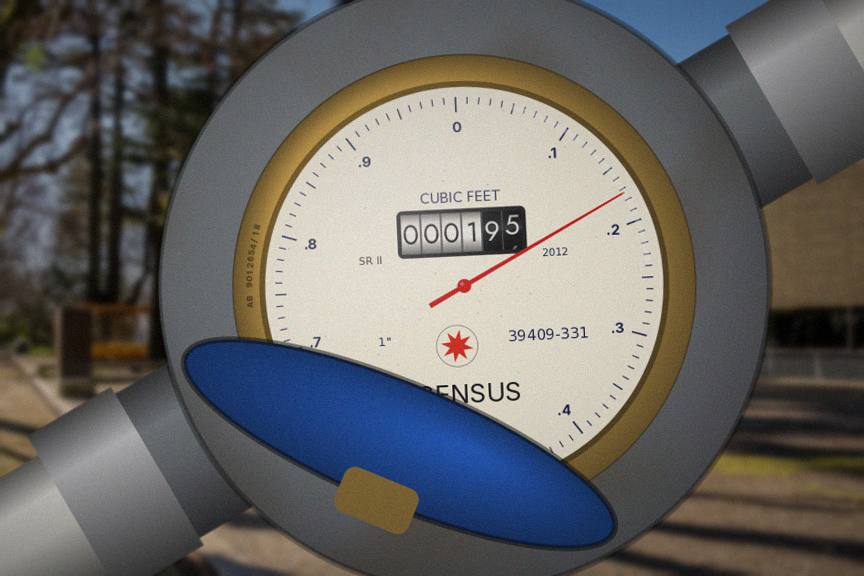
195.17 ft³
